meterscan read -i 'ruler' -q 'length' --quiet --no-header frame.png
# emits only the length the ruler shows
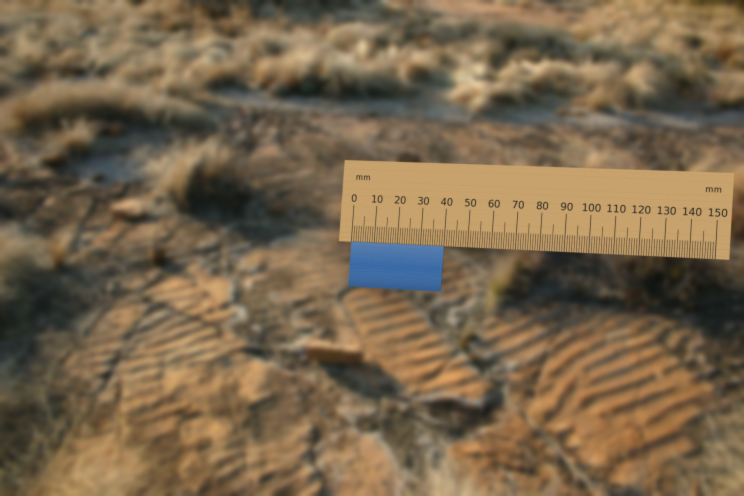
40 mm
